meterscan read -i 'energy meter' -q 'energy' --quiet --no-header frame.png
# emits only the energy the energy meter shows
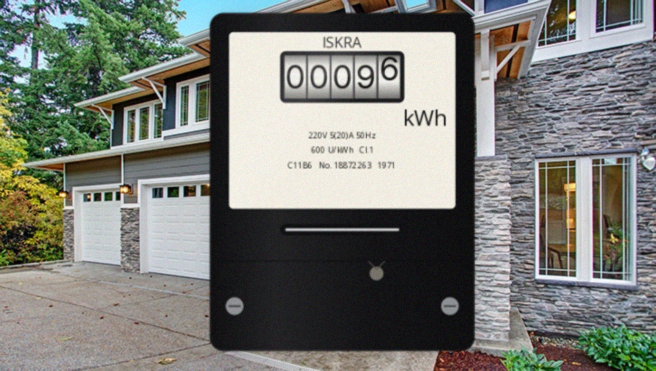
96 kWh
